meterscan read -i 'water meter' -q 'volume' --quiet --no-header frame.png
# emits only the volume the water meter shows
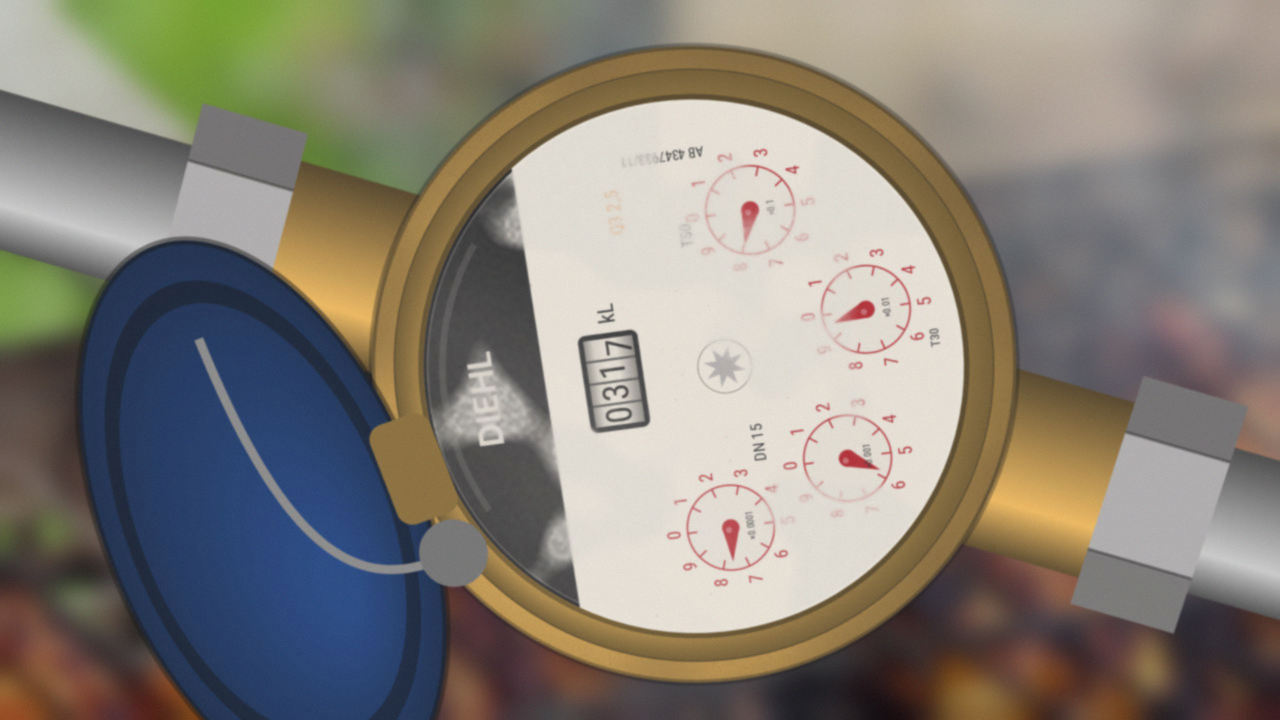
316.7957 kL
